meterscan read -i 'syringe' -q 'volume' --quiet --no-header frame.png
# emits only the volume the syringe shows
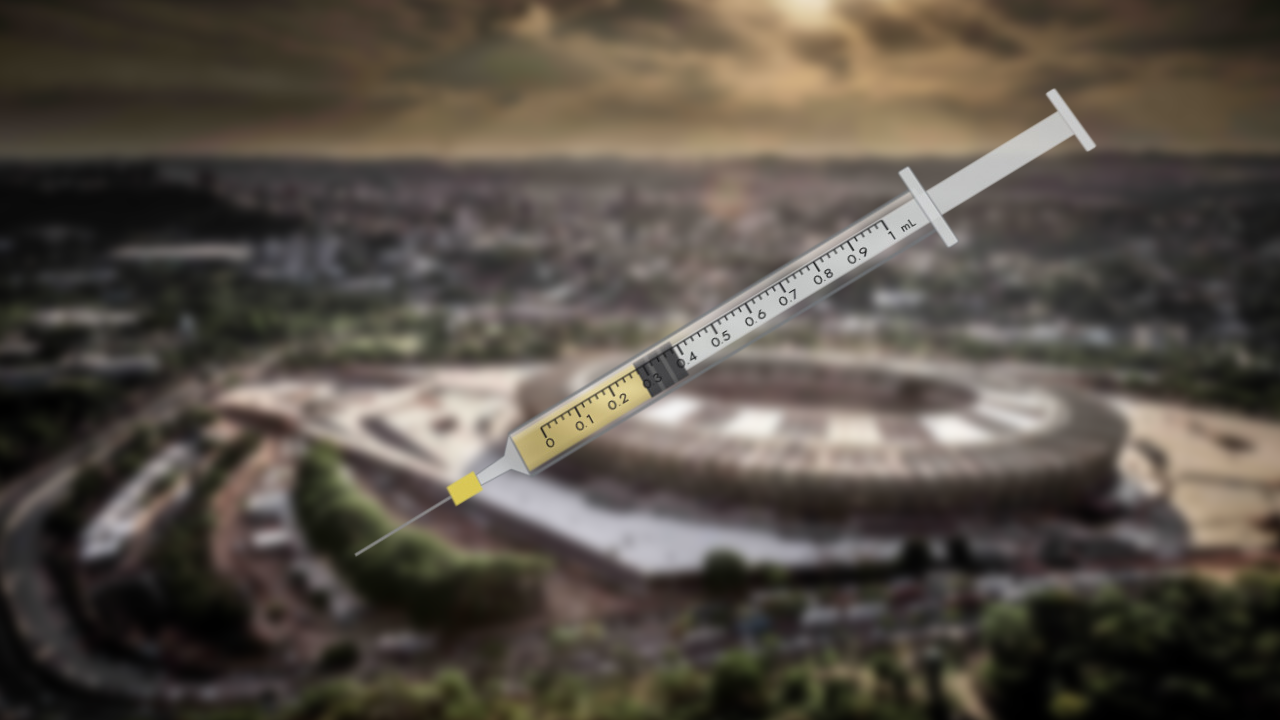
0.28 mL
